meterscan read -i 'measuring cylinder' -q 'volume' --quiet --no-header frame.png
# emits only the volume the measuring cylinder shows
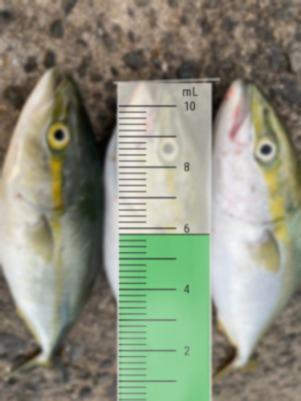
5.8 mL
